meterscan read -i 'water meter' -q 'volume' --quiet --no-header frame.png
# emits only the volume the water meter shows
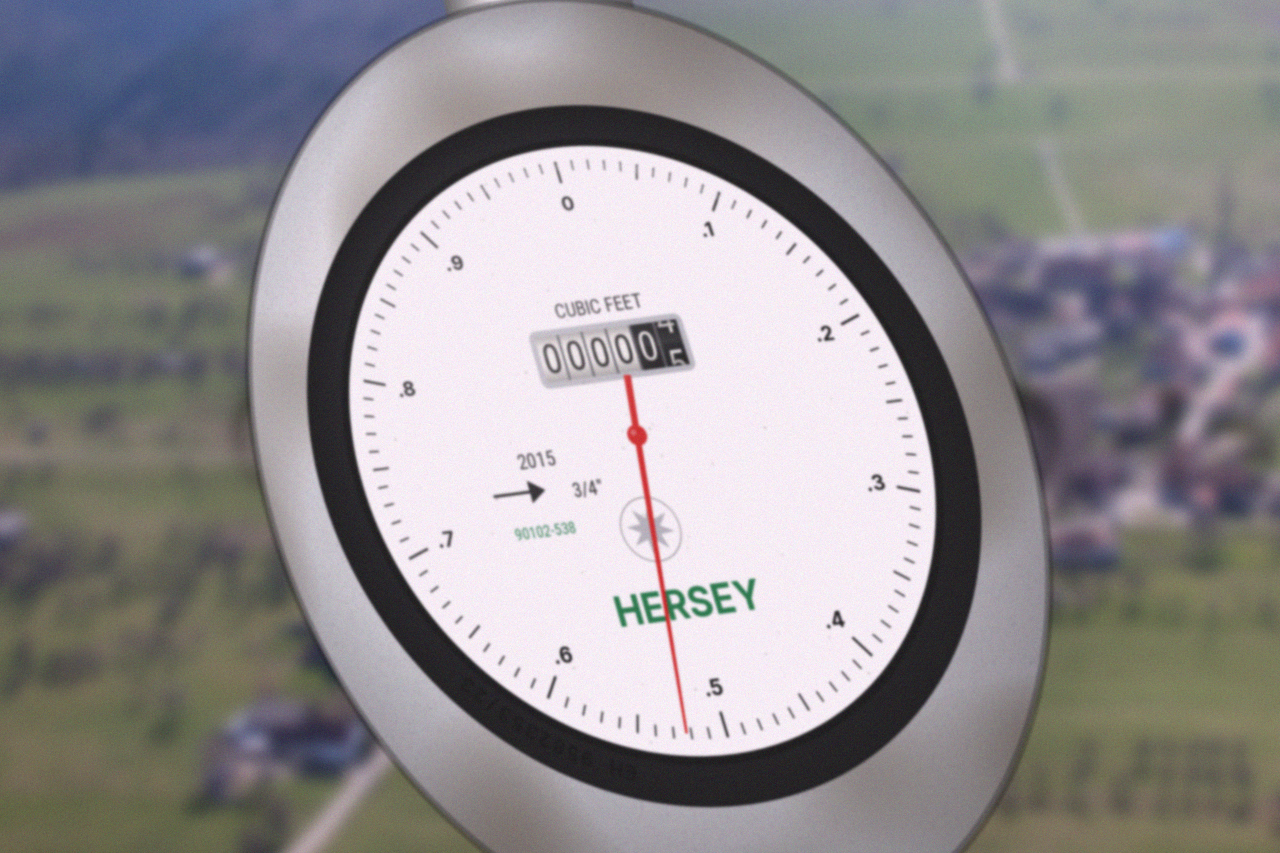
4.52 ft³
